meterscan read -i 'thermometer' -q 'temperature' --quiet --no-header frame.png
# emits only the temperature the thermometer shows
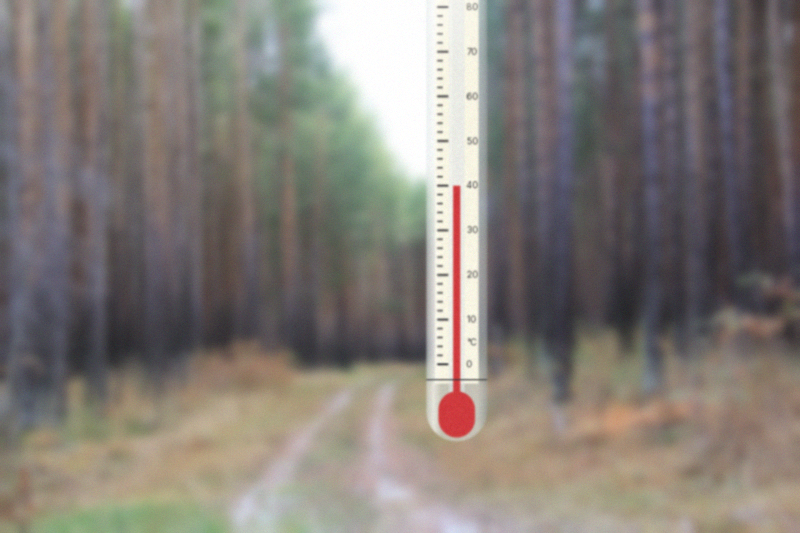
40 °C
